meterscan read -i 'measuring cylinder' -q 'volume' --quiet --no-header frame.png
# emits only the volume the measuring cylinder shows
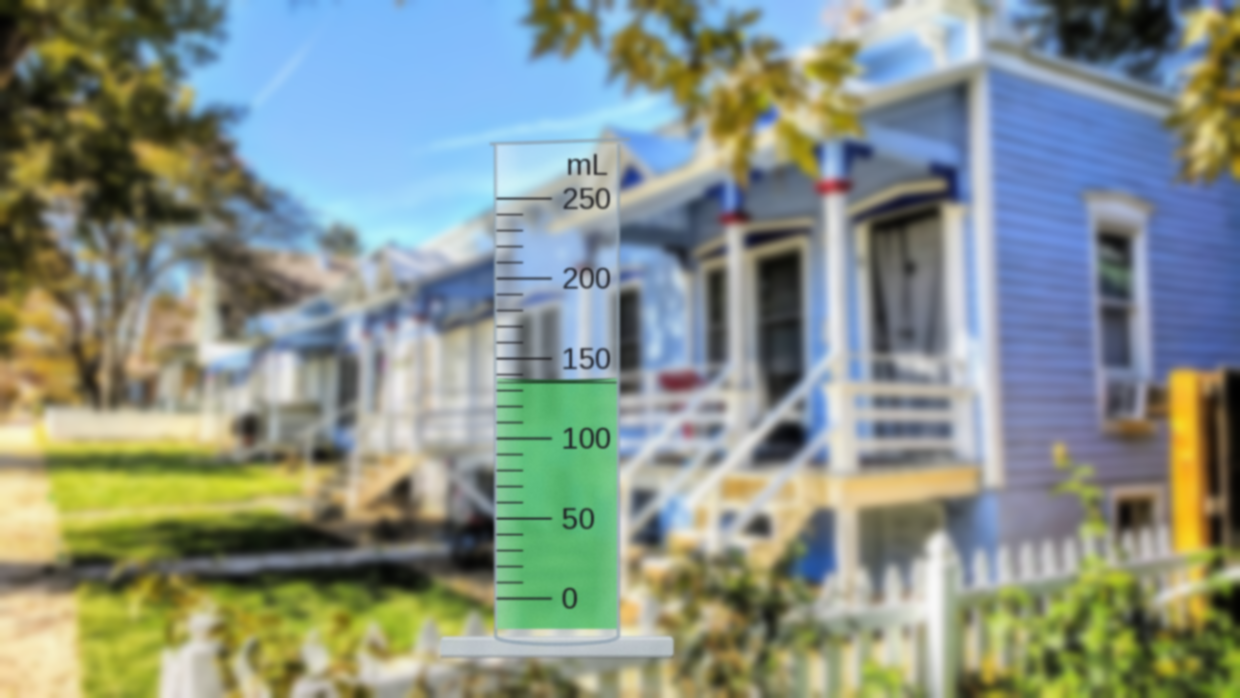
135 mL
